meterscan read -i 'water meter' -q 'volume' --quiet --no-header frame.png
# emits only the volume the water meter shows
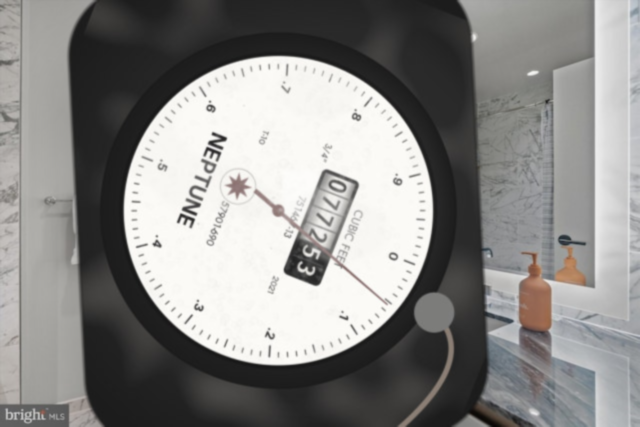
77253.05 ft³
